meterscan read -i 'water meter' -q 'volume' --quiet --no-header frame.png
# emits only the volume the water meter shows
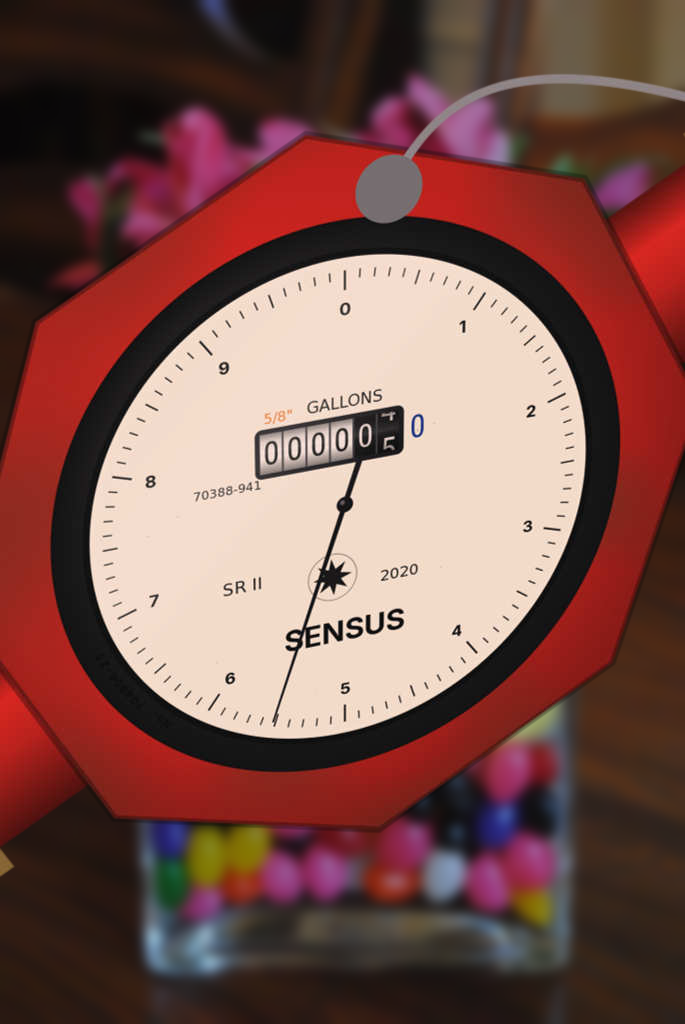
45.5 gal
